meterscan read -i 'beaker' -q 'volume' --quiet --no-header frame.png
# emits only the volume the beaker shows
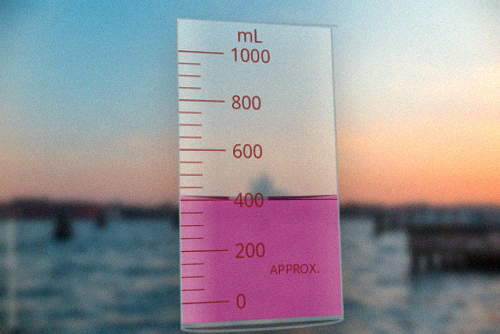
400 mL
